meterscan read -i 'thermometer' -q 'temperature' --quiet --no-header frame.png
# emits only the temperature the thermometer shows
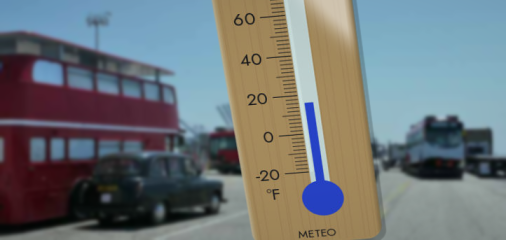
16 °F
